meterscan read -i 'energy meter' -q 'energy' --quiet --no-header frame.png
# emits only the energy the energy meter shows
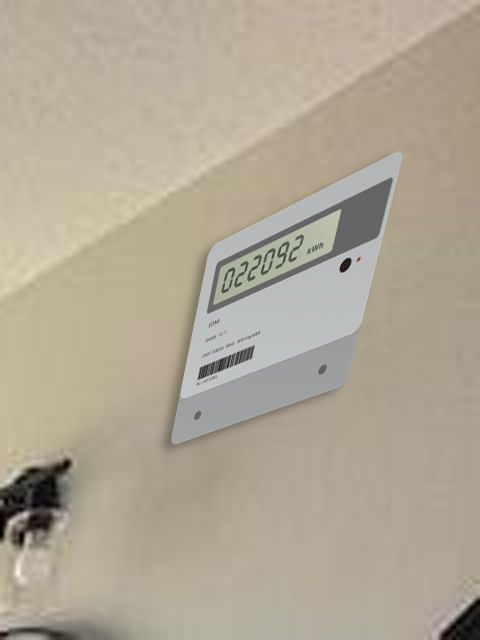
22092 kWh
